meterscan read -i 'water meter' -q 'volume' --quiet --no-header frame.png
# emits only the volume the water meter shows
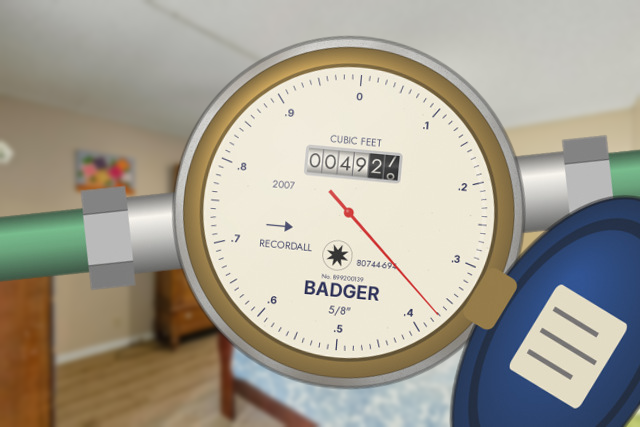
4927.37 ft³
